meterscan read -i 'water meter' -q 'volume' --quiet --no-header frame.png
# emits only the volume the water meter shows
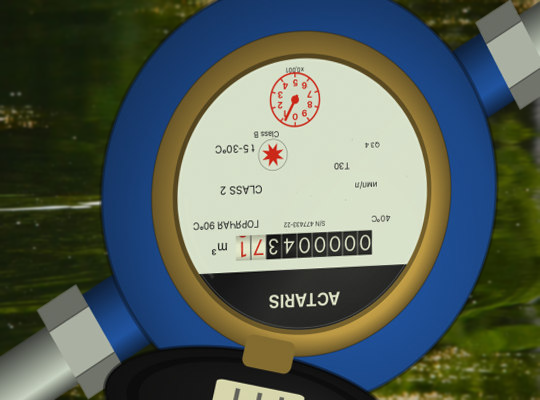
43.710 m³
